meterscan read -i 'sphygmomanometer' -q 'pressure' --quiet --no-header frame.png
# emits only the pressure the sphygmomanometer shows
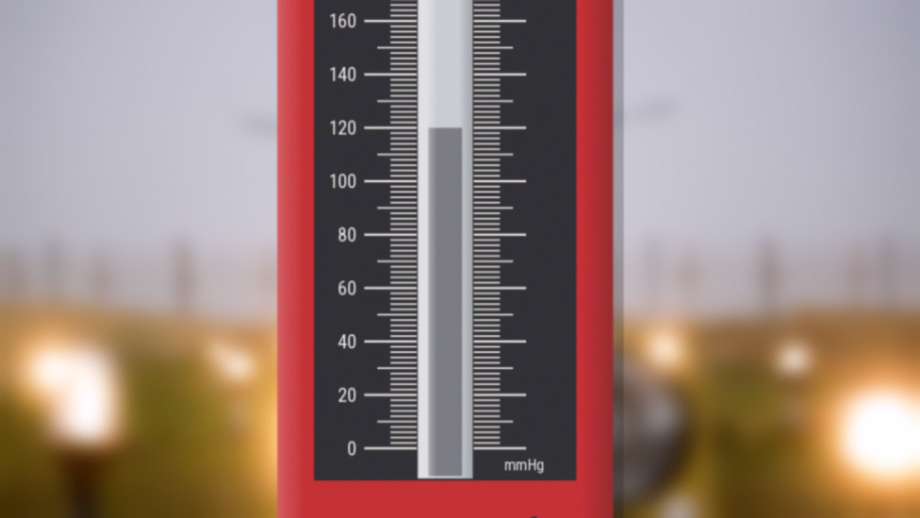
120 mmHg
